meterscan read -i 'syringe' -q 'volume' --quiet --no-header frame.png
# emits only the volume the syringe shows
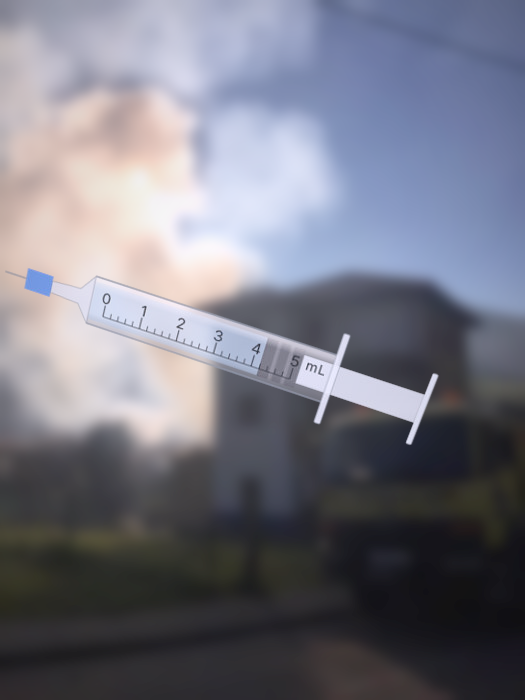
4.2 mL
